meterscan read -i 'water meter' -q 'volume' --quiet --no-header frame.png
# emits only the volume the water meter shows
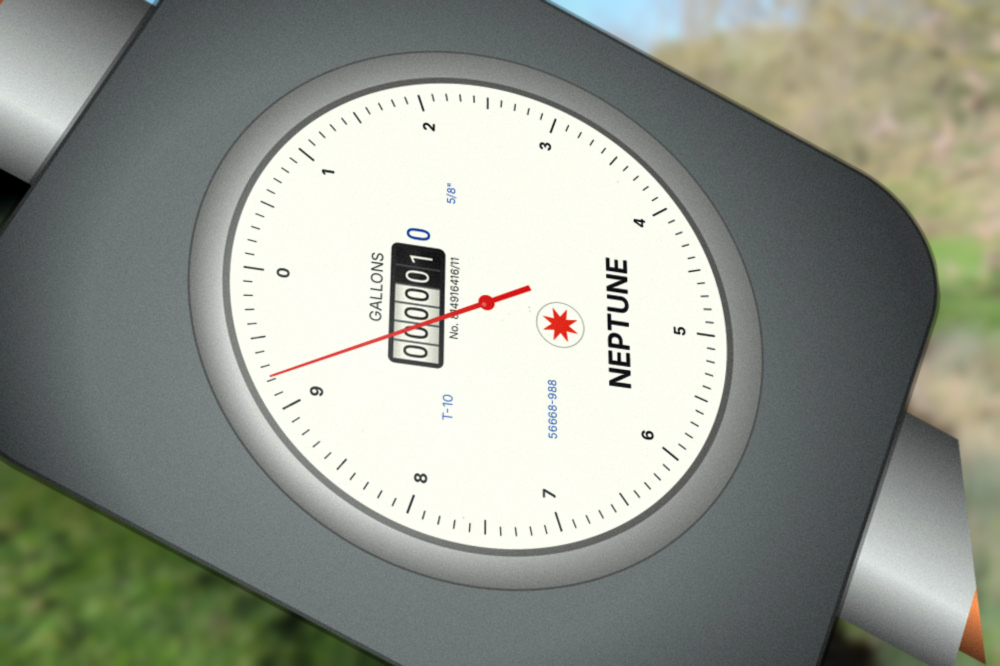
9.2 gal
